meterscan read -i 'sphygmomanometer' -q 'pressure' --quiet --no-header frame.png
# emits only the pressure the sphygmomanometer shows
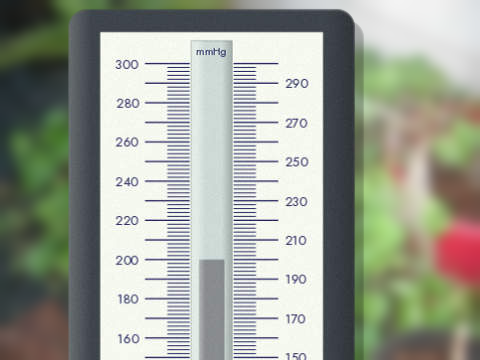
200 mmHg
